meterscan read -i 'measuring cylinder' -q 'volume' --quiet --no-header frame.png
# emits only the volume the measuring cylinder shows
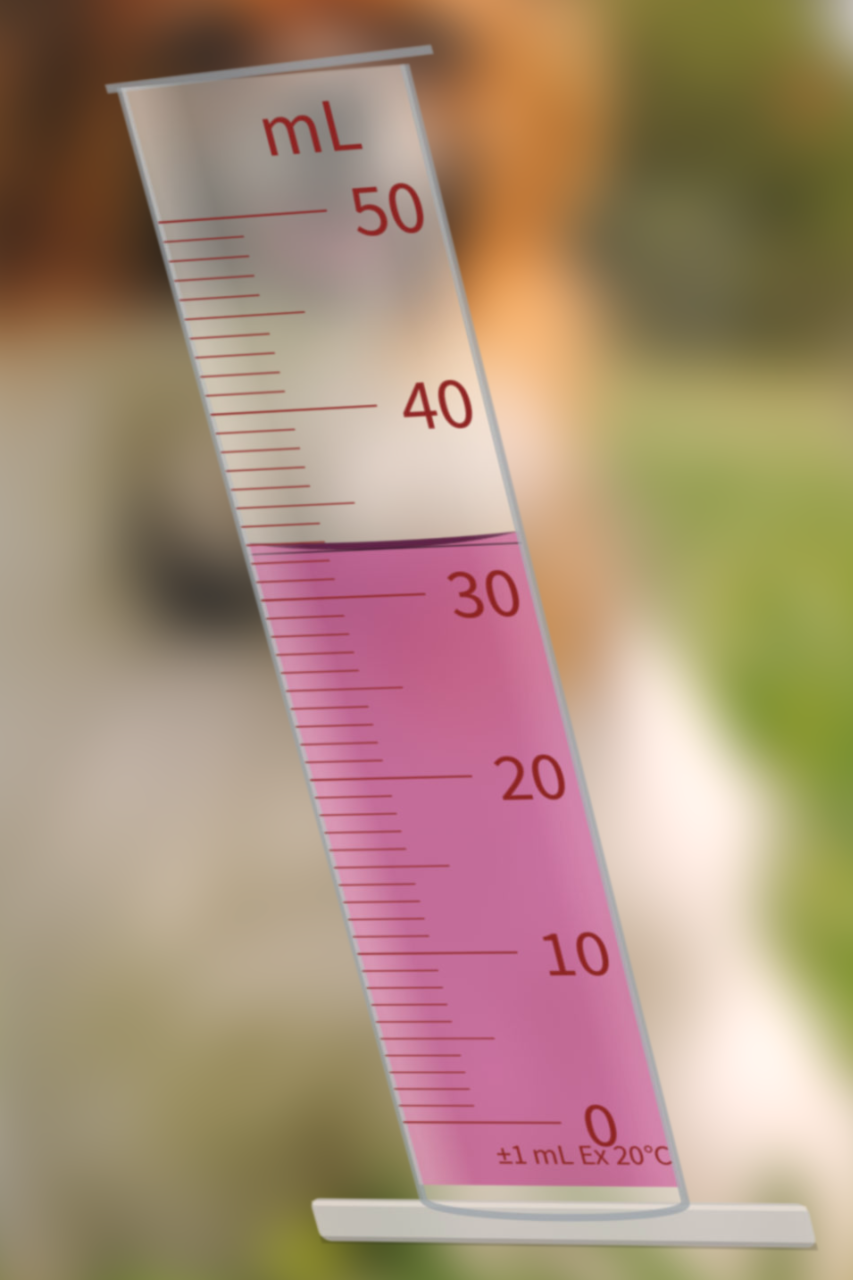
32.5 mL
